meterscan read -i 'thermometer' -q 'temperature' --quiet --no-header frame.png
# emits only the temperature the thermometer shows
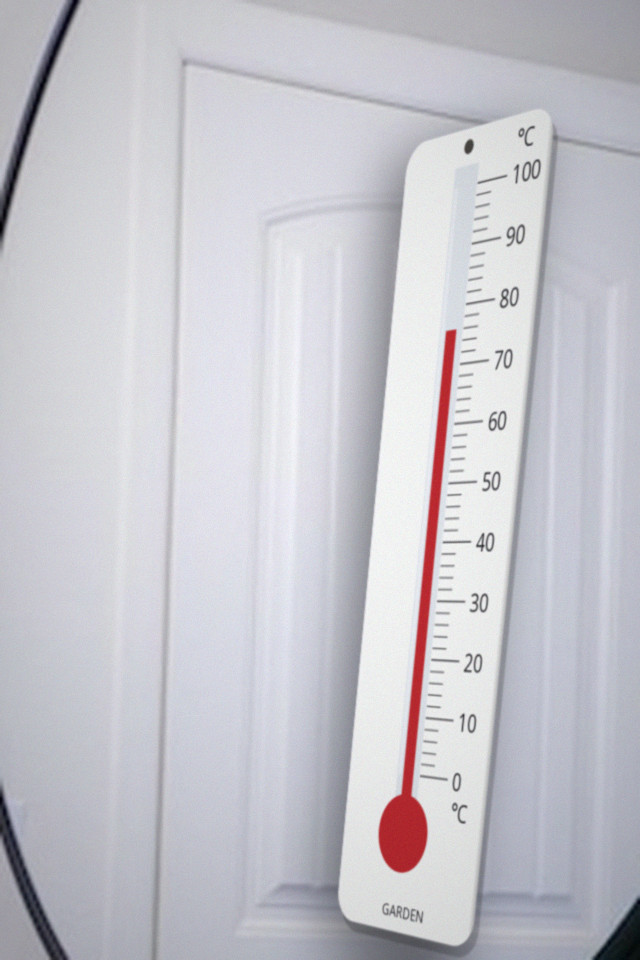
76 °C
